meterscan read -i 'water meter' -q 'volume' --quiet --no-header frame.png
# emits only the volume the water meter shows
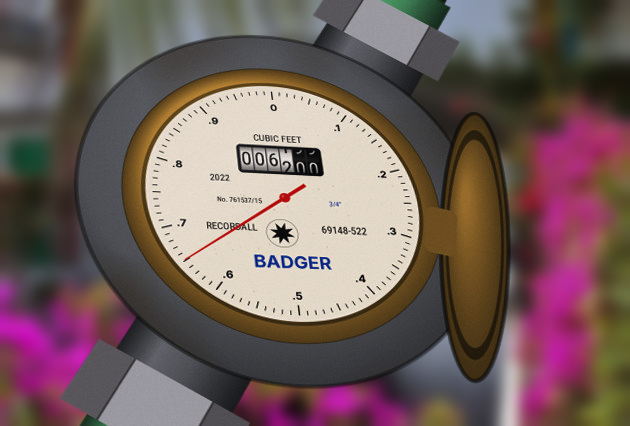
6199.65 ft³
